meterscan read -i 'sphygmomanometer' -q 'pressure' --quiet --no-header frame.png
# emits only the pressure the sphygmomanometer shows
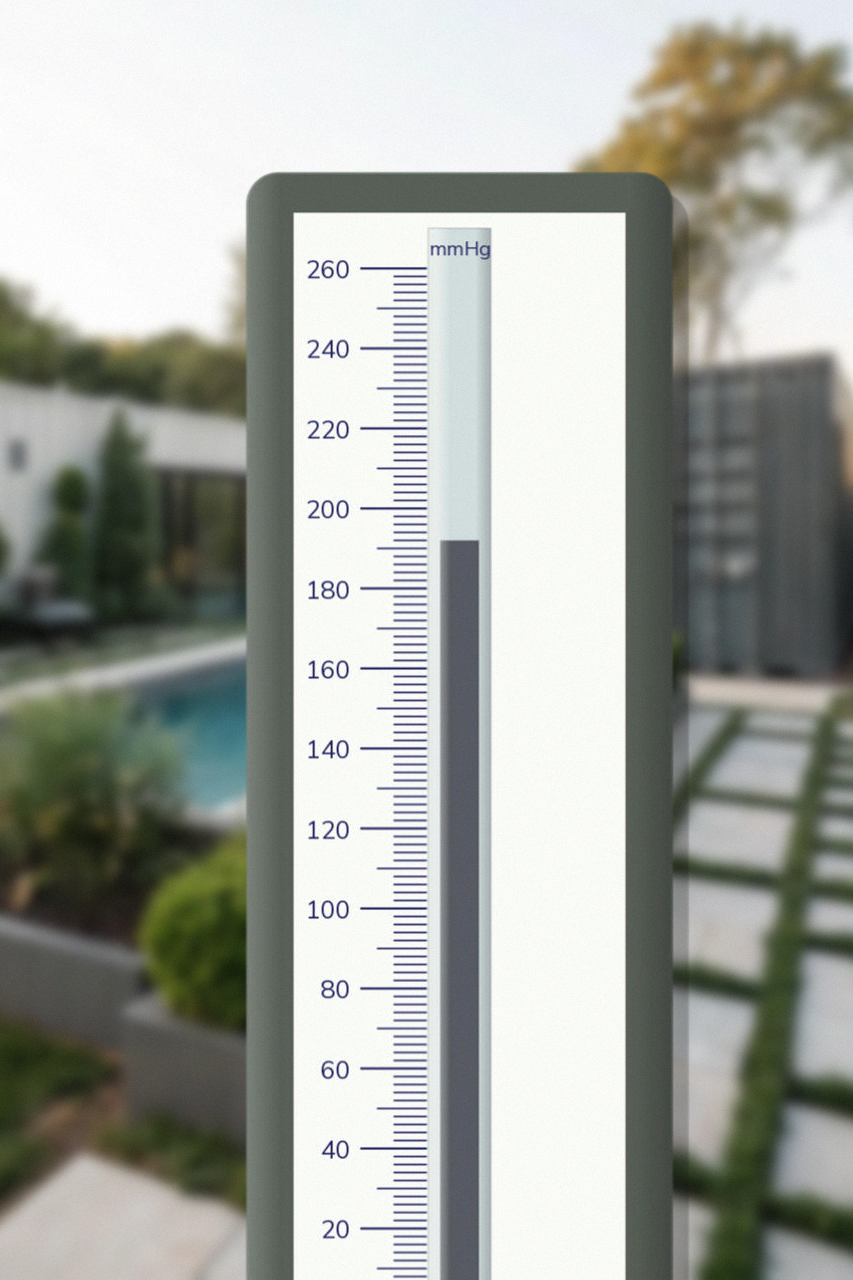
192 mmHg
